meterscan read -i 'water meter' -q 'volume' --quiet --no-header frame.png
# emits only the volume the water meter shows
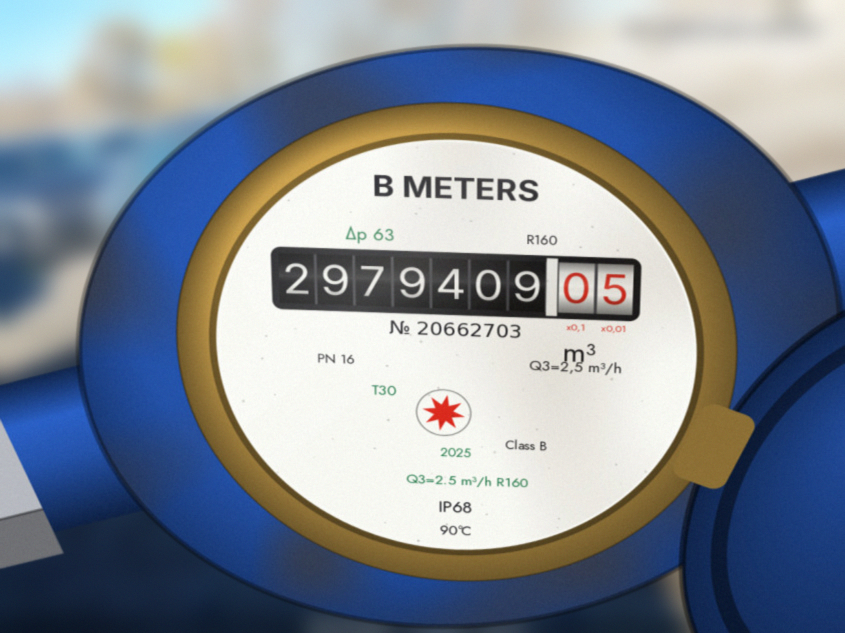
2979409.05 m³
